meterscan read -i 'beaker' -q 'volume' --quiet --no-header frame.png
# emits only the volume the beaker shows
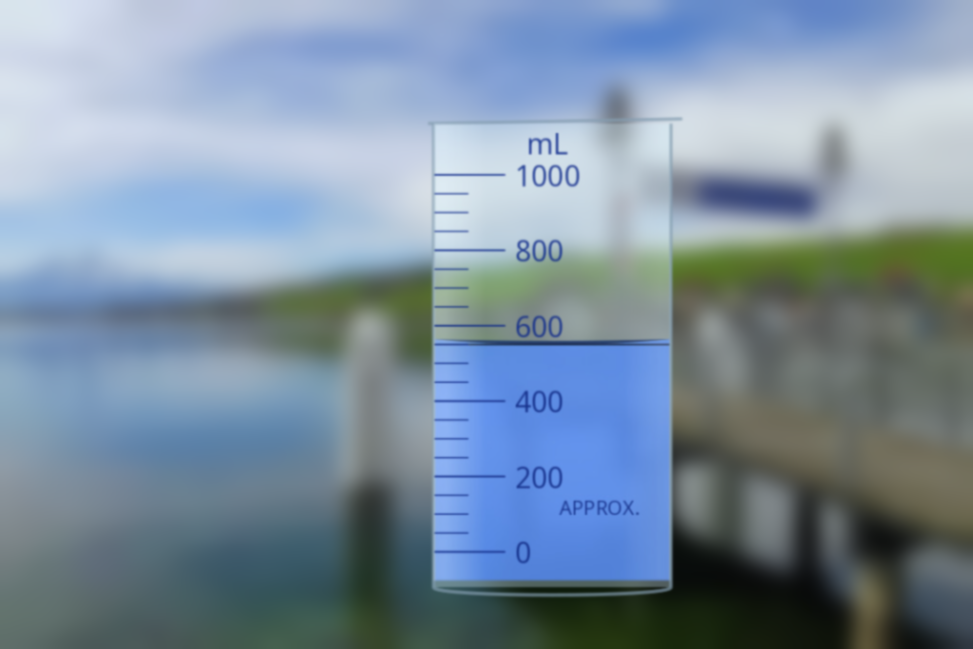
550 mL
